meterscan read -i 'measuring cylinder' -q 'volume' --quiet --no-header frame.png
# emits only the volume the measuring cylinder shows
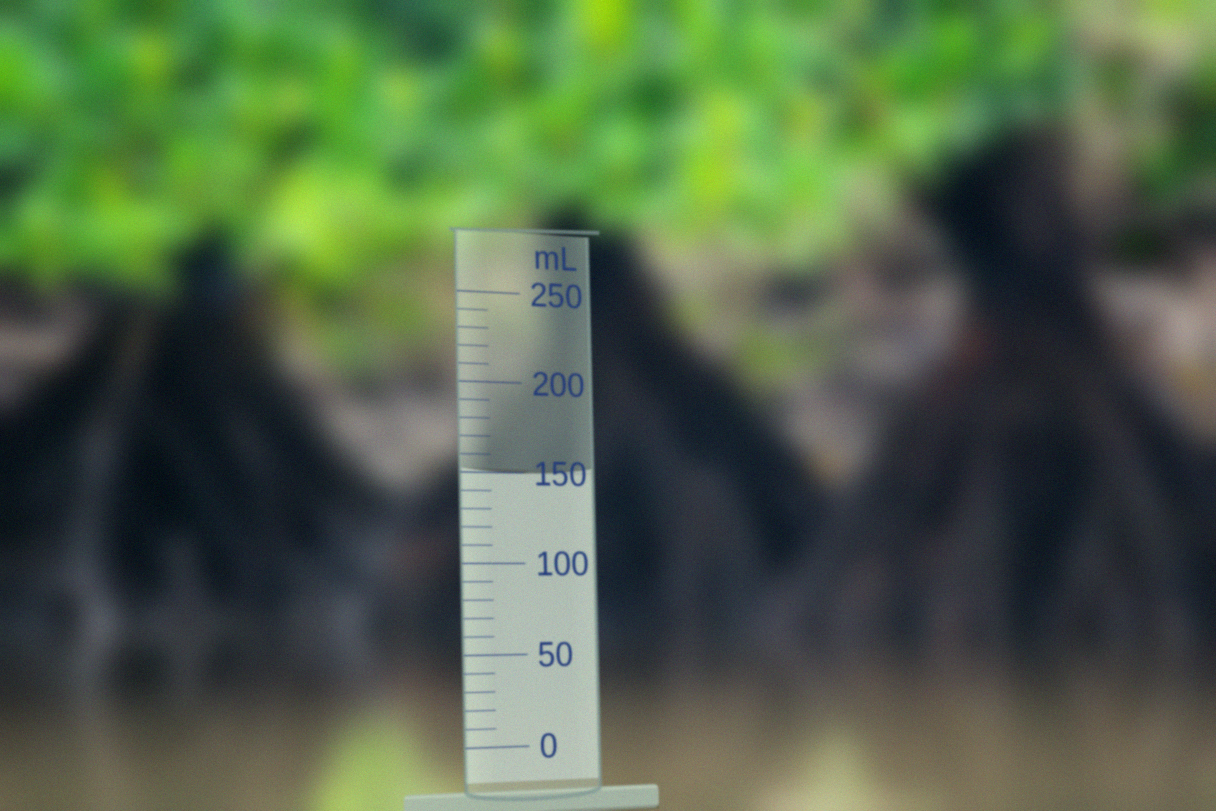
150 mL
